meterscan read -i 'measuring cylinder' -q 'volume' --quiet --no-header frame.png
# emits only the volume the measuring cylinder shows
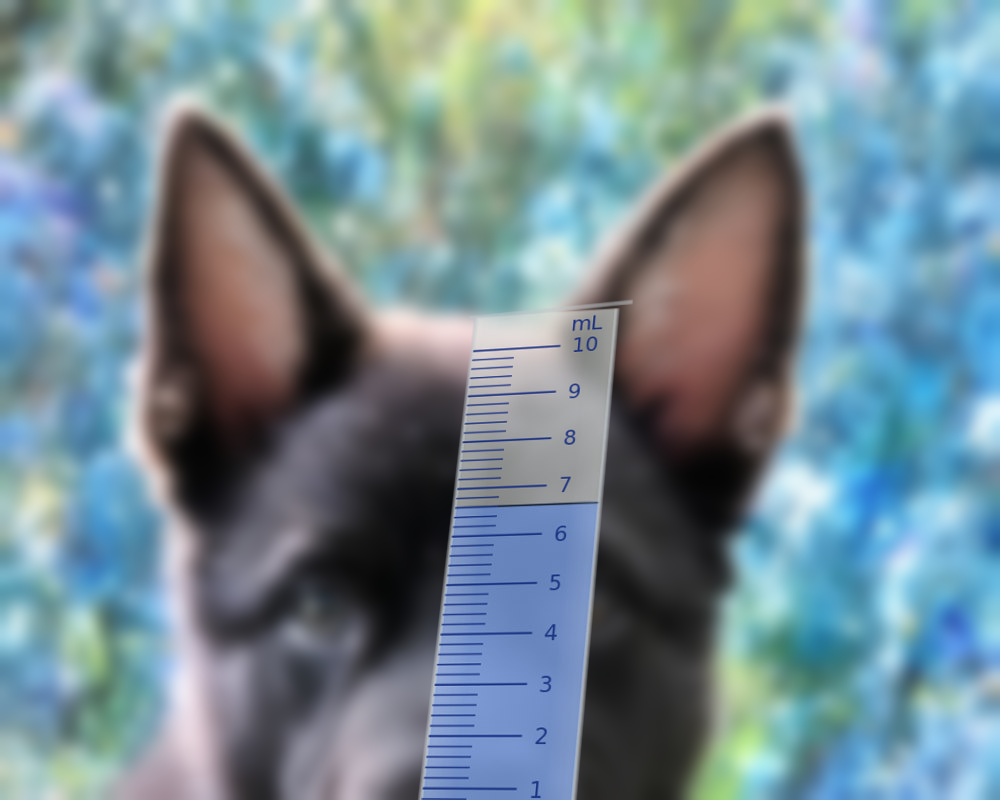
6.6 mL
